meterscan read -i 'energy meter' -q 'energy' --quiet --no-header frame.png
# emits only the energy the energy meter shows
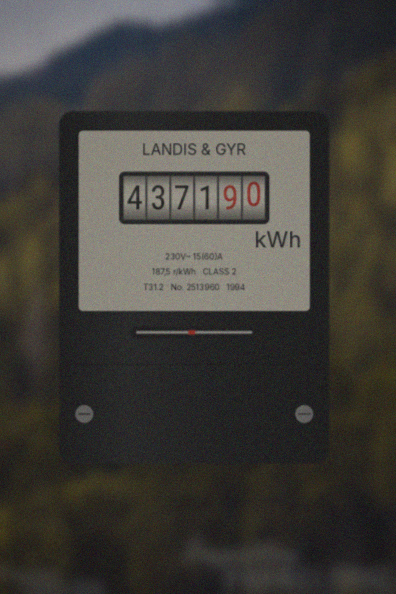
4371.90 kWh
